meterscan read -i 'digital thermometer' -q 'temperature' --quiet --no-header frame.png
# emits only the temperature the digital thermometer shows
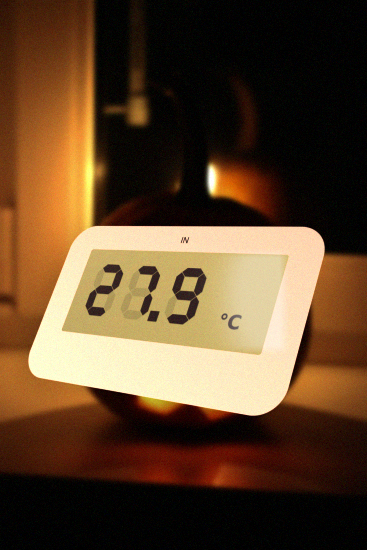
27.9 °C
